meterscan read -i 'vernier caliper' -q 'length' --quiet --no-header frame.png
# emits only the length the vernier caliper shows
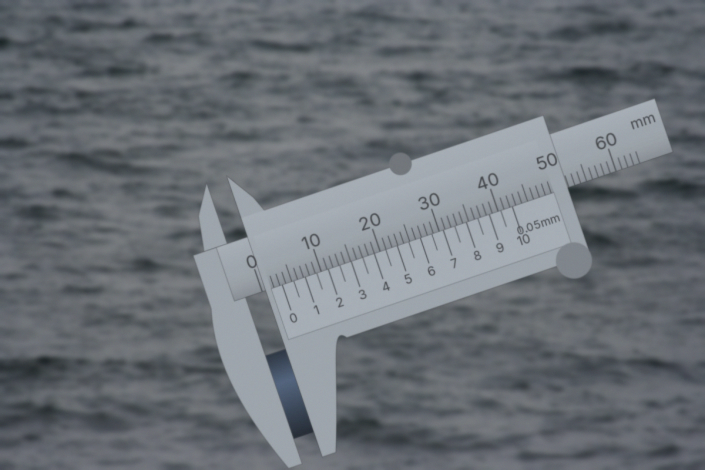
3.4 mm
